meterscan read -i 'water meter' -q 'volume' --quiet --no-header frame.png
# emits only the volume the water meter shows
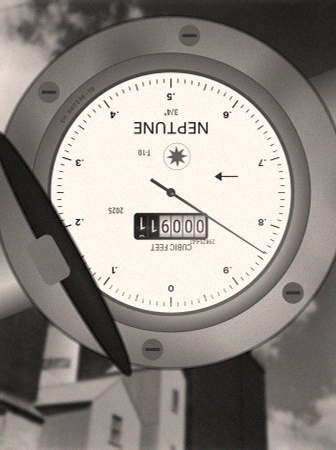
910.84 ft³
